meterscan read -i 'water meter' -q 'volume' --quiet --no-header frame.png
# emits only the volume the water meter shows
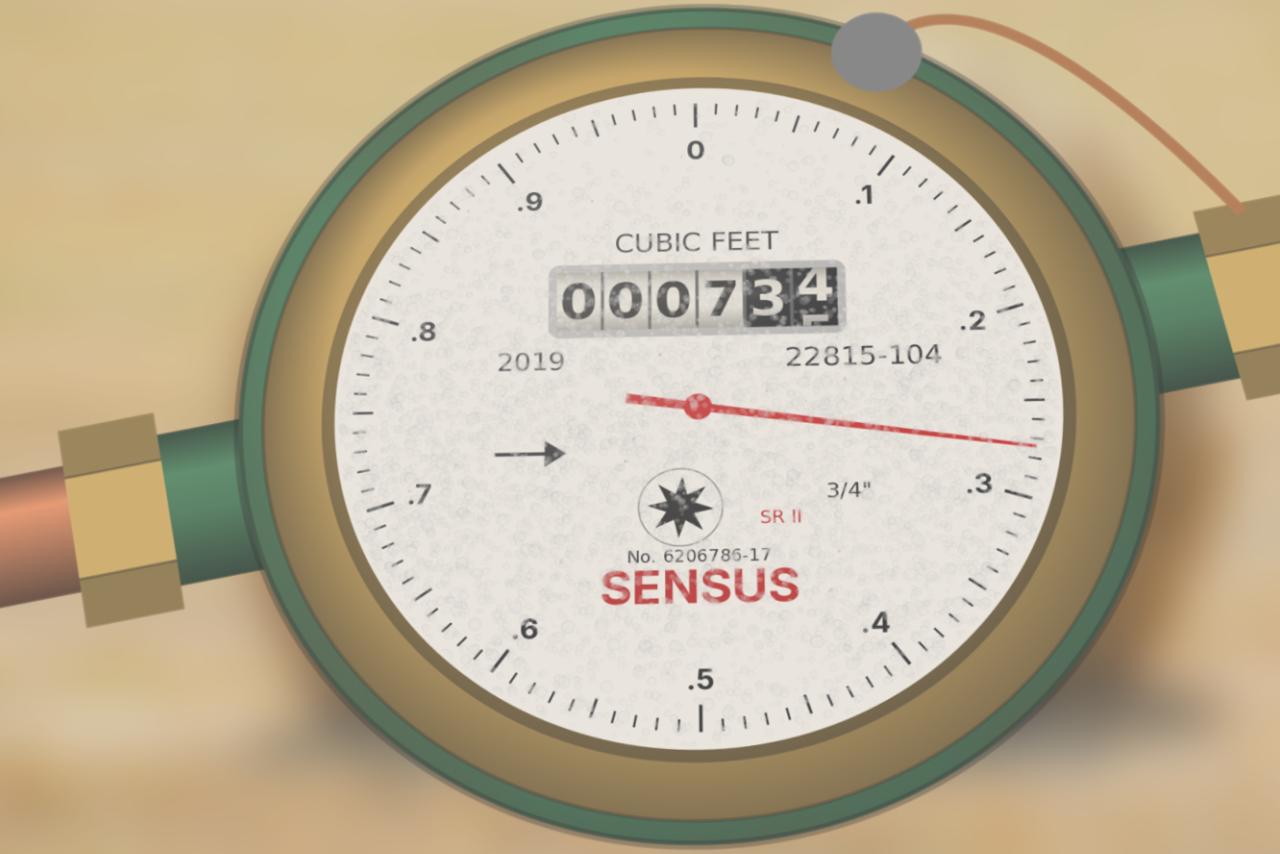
734.27 ft³
